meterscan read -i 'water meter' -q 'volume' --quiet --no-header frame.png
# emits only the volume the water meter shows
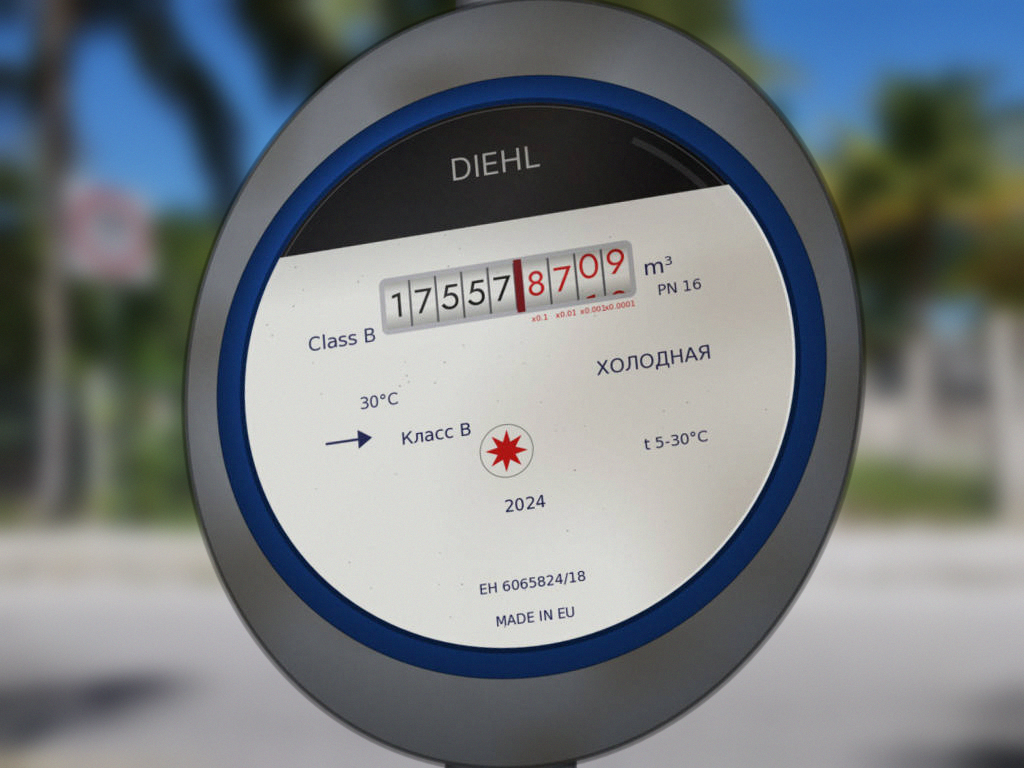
17557.8709 m³
